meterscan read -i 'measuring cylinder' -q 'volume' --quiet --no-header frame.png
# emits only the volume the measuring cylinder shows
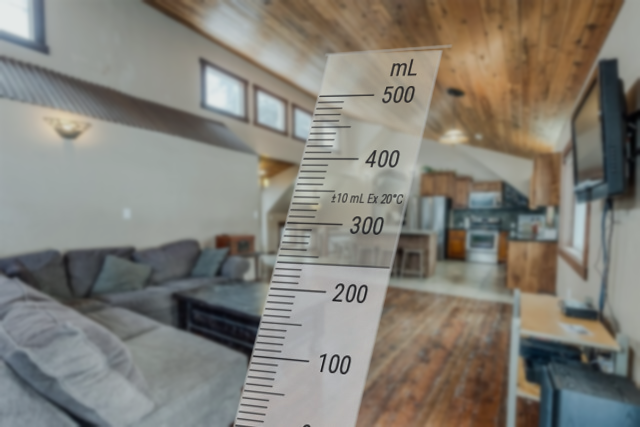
240 mL
